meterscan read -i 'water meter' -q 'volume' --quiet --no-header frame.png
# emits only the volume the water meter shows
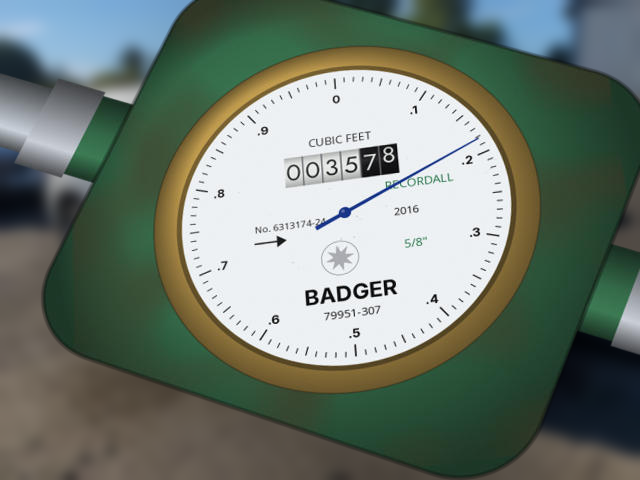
3578.18 ft³
